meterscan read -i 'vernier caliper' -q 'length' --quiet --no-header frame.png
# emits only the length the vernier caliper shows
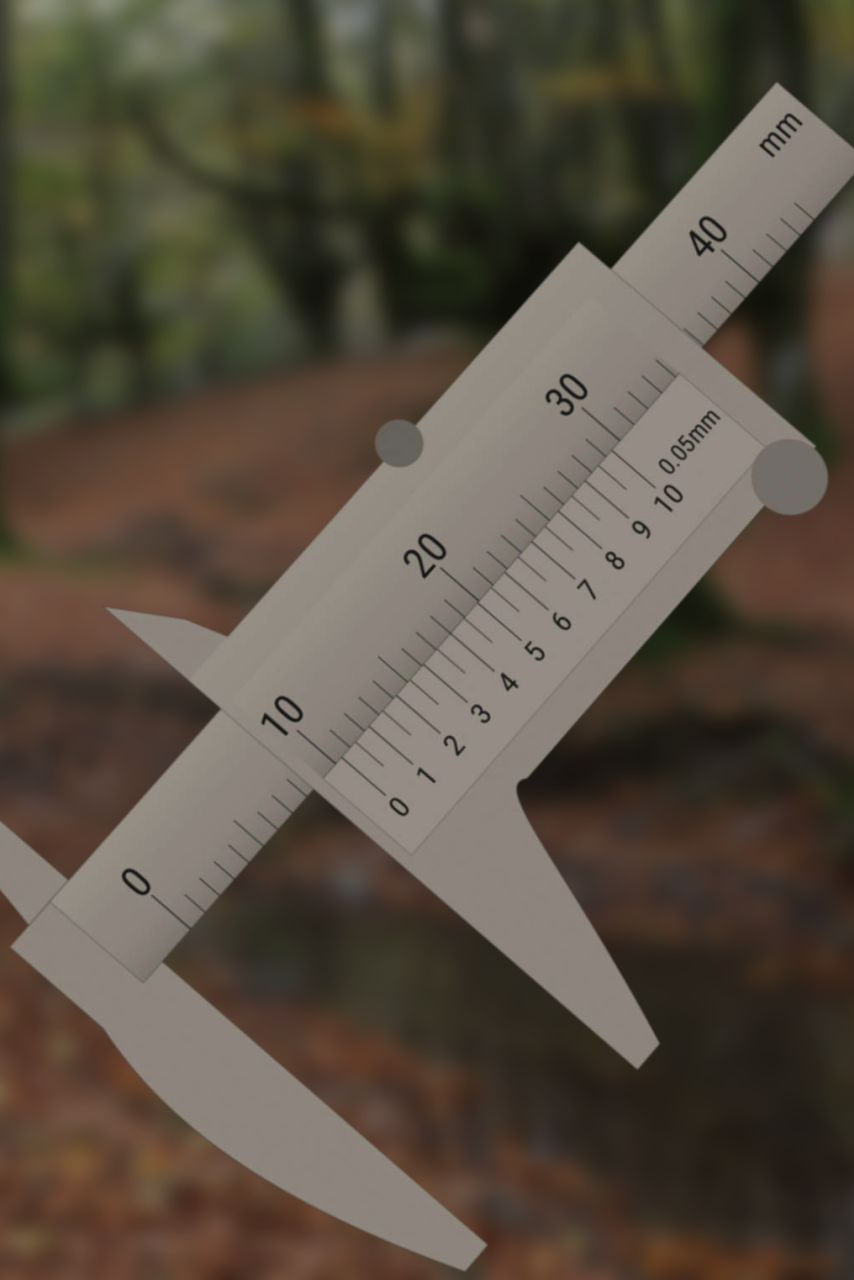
10.4 mm
